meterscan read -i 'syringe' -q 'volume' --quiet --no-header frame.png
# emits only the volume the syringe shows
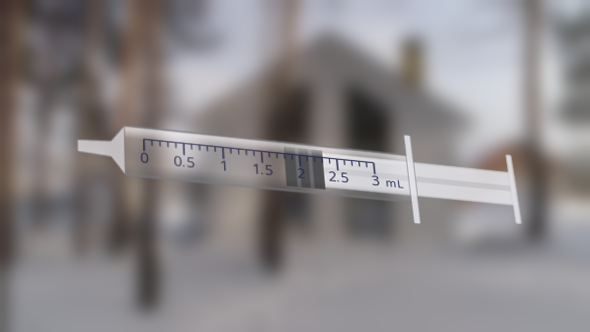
1.8 mL
